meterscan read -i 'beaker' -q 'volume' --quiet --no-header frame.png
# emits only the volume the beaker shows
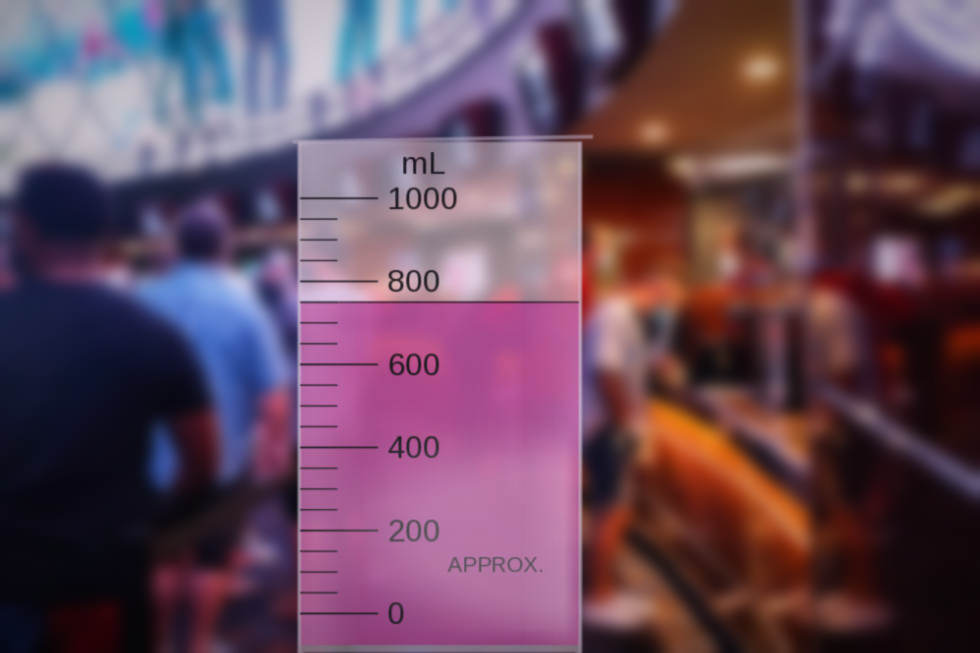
750 mL
